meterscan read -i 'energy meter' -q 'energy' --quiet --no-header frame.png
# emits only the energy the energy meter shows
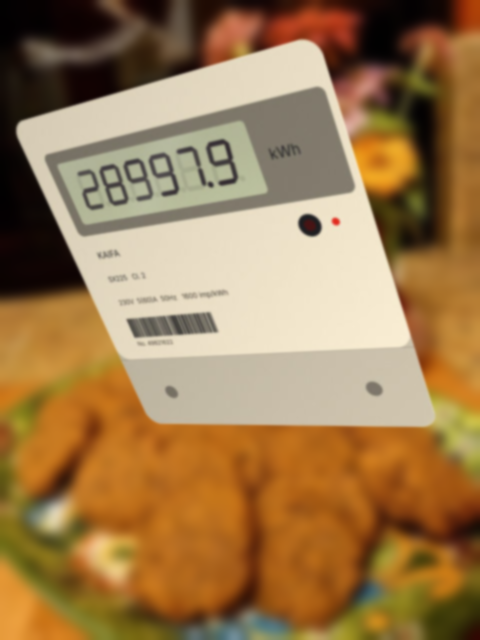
28997.9 kWh
